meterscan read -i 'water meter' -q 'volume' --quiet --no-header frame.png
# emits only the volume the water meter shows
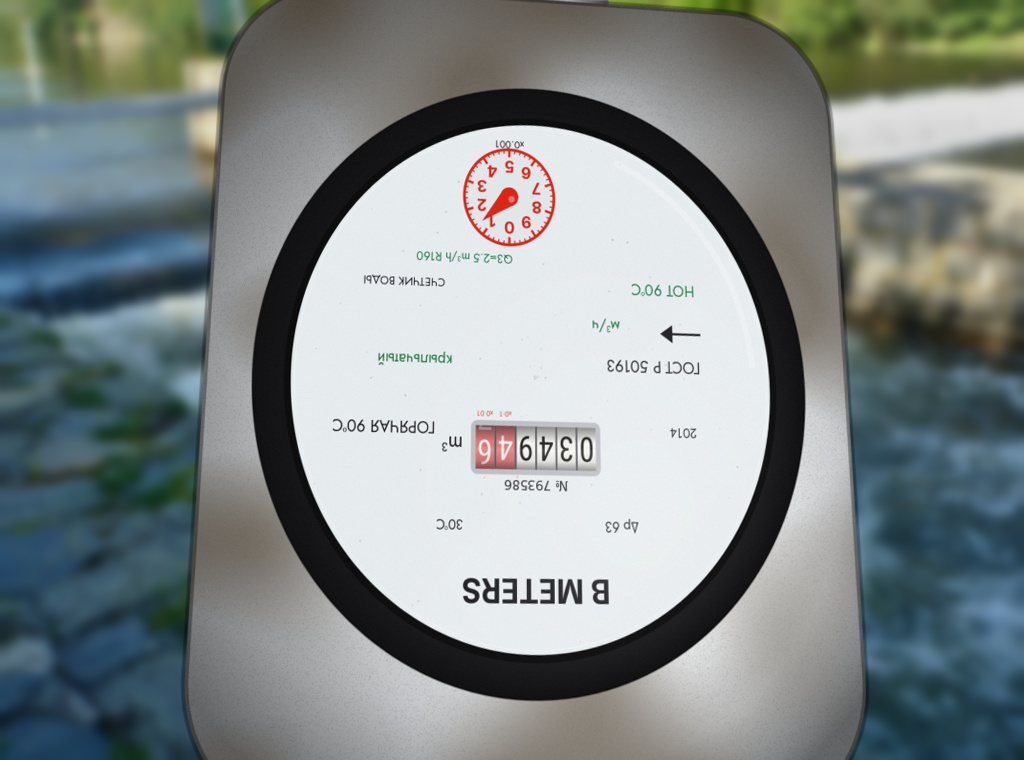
349.461 m³
